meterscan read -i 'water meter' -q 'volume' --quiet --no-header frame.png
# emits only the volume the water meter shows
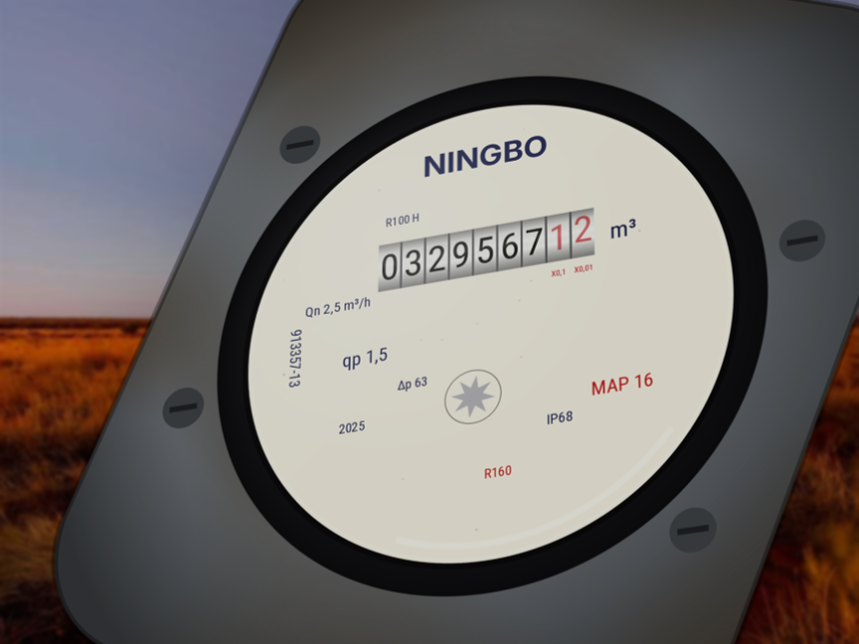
329567.12 m³
